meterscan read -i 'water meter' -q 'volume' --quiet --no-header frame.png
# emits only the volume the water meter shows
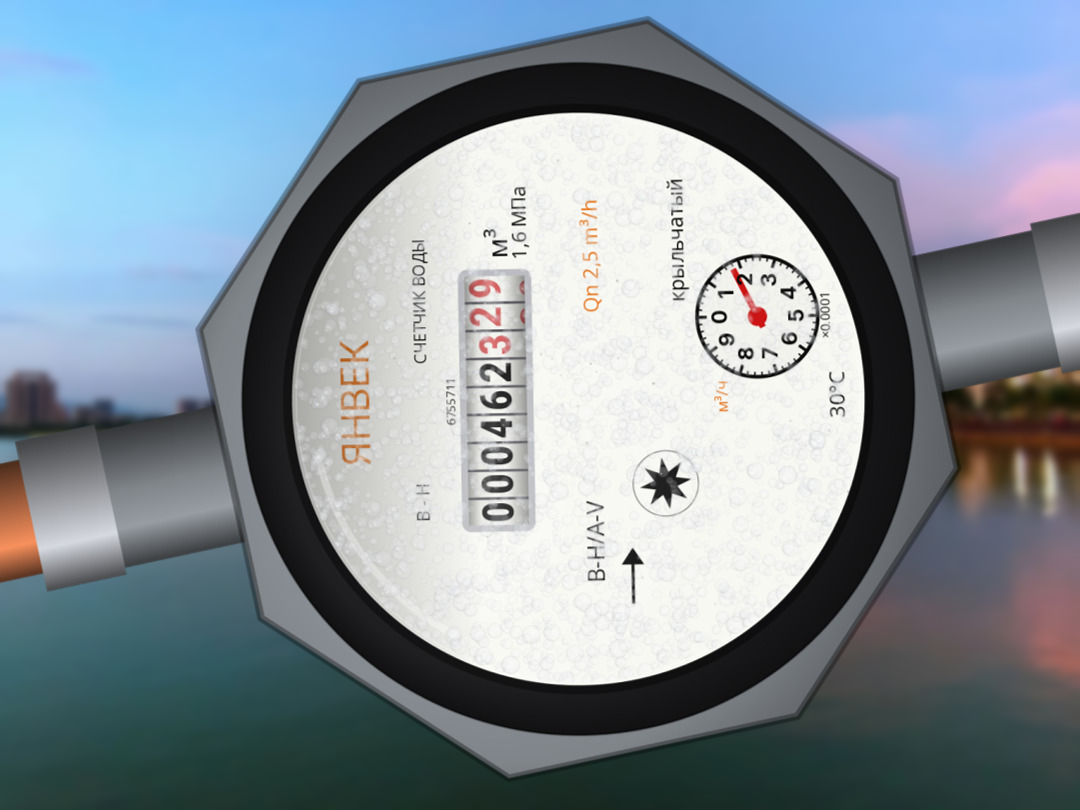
462.3291 m³
